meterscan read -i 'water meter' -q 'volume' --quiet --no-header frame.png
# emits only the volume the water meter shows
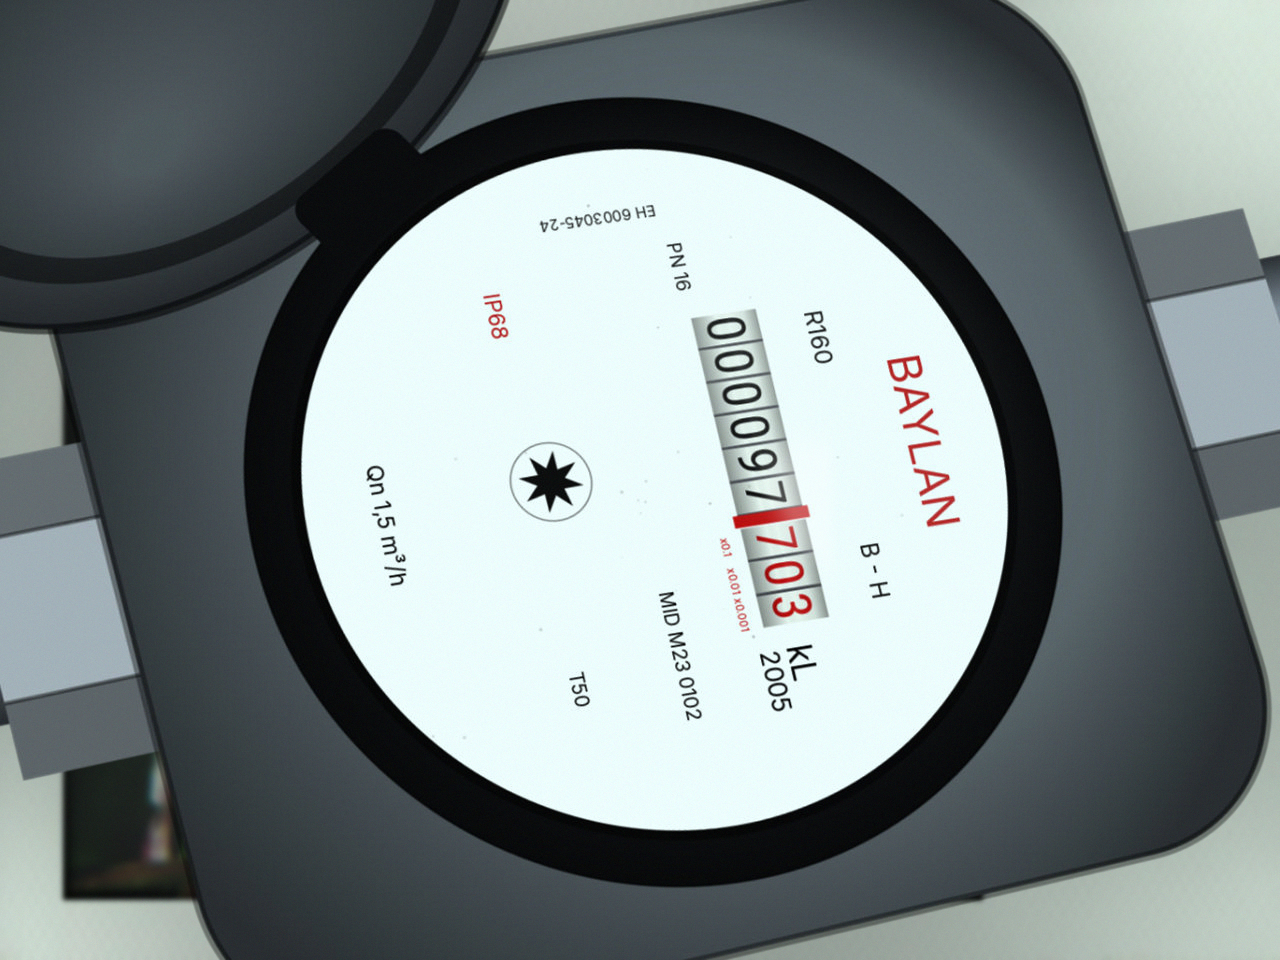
97.703 kL
